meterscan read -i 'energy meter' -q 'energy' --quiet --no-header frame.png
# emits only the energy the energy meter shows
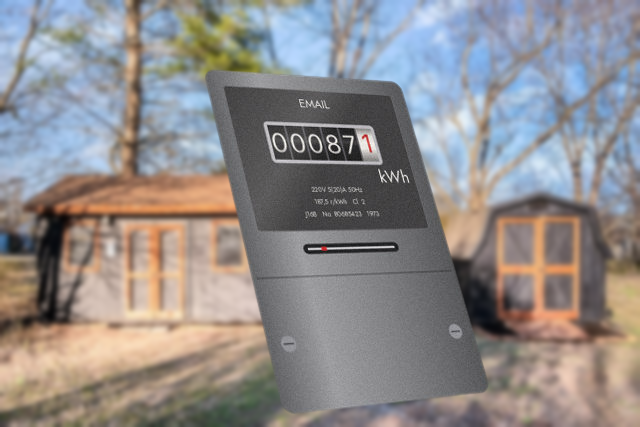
87.1 kWh
